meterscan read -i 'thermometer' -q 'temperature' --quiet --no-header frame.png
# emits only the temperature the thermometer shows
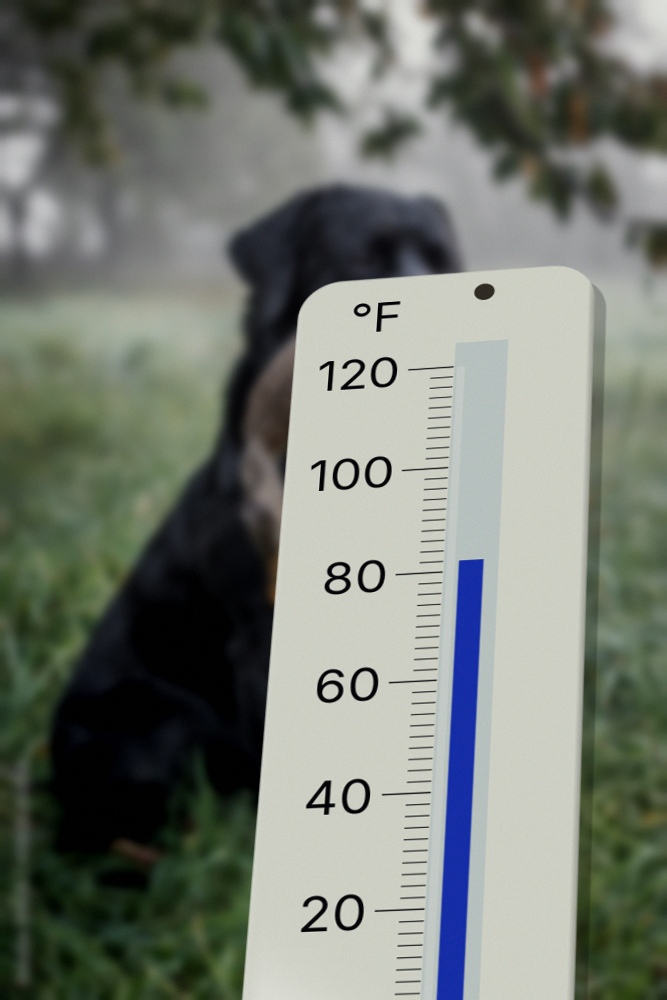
82 °F
